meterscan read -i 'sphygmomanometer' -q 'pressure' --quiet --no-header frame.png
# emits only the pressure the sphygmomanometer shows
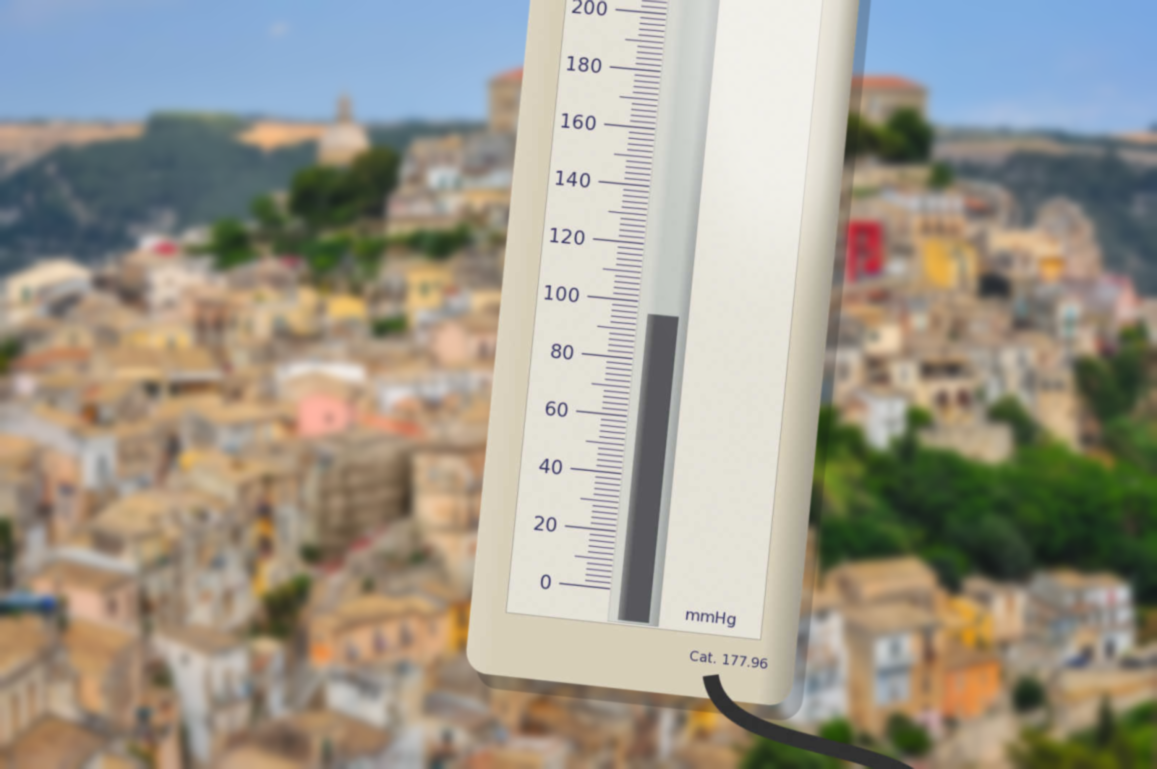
96 mmHg
